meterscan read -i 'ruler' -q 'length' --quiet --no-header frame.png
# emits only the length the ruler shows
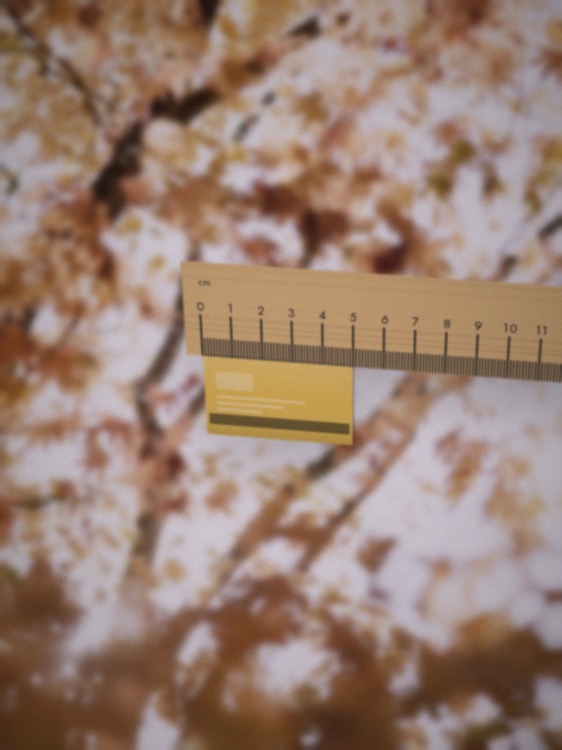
5 cm
